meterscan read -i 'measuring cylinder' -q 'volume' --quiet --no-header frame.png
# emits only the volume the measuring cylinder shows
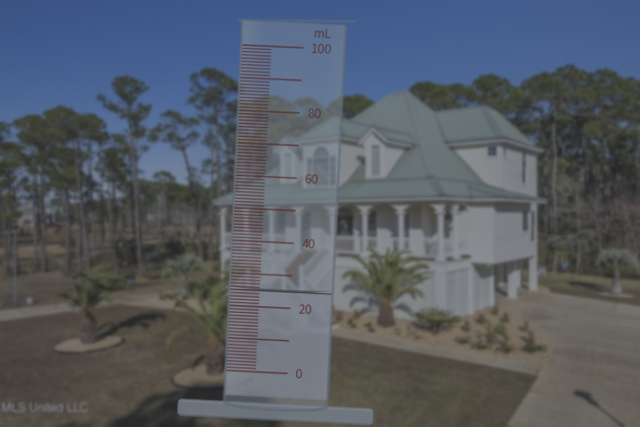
25 mL
